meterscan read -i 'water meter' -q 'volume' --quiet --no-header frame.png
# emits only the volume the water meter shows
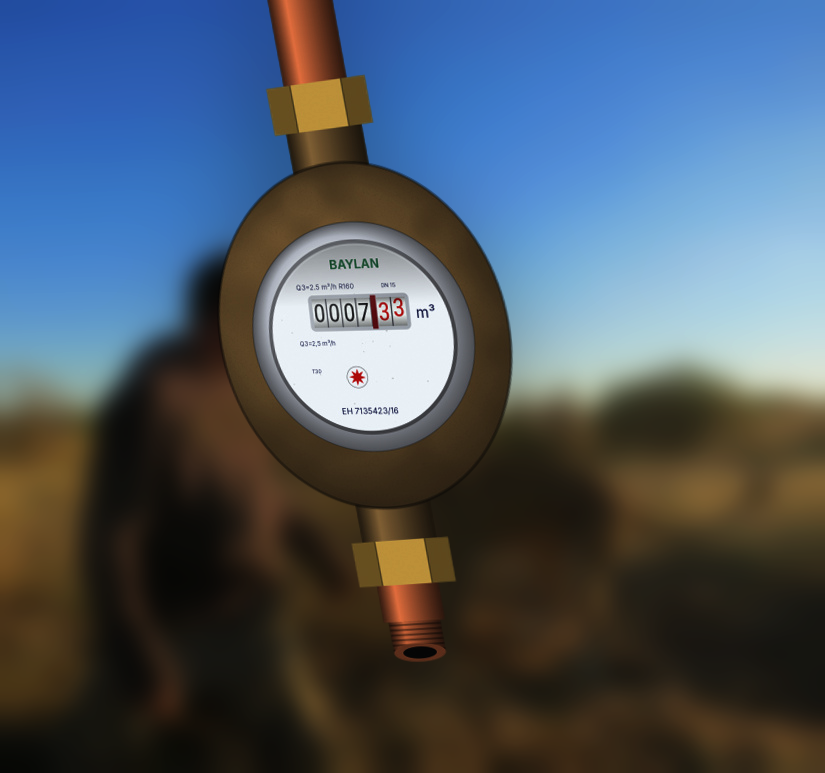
7.33 m³
